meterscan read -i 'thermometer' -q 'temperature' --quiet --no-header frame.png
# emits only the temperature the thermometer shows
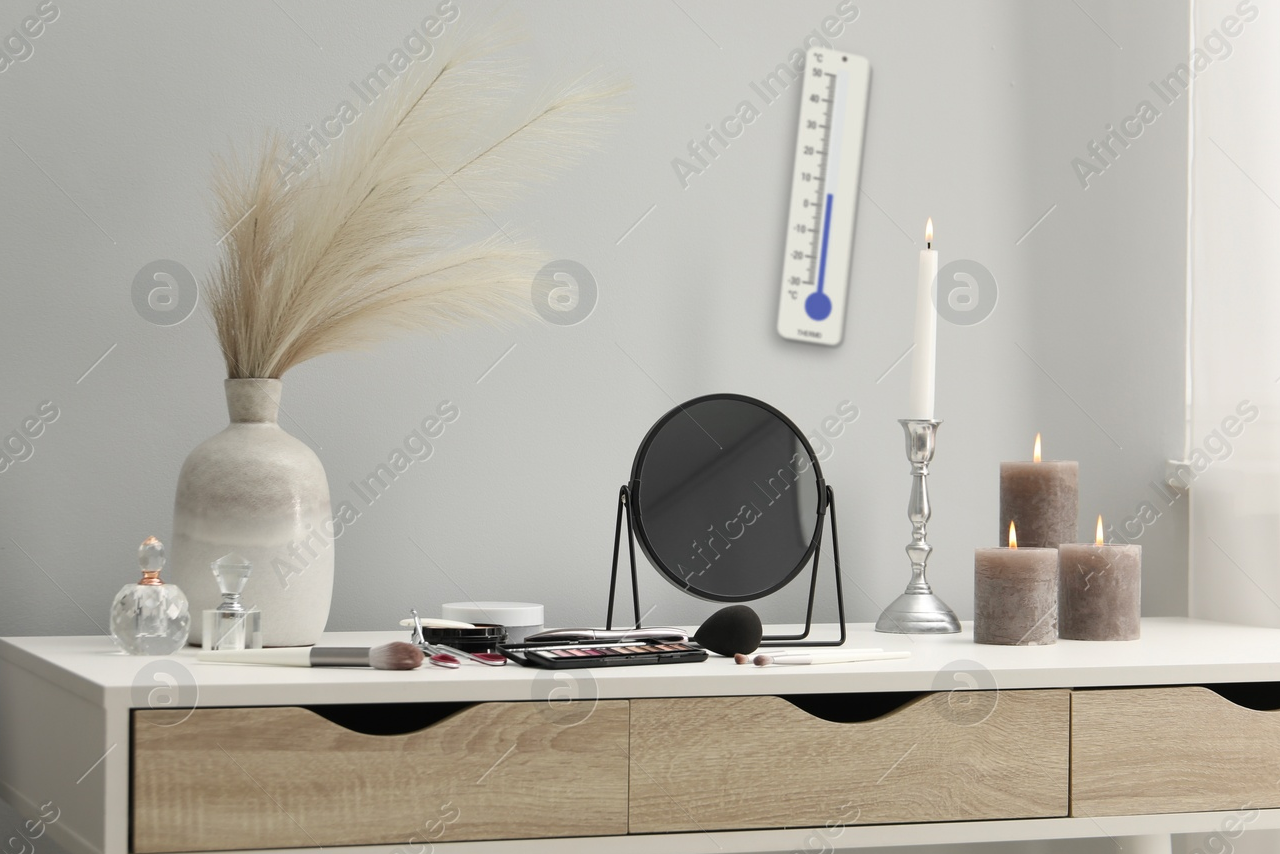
5 °C
